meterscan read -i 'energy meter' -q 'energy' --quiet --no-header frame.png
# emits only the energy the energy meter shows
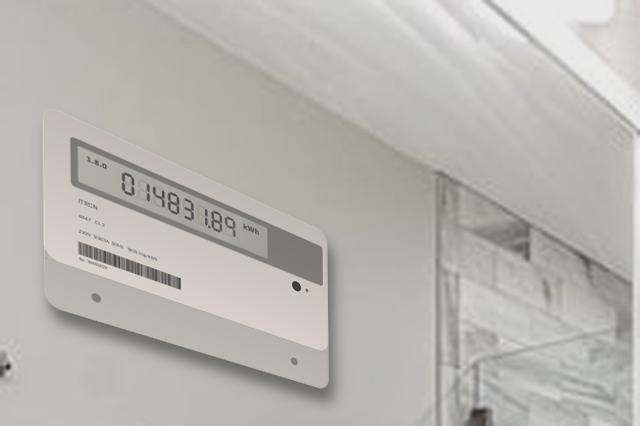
14831.89 kWh
